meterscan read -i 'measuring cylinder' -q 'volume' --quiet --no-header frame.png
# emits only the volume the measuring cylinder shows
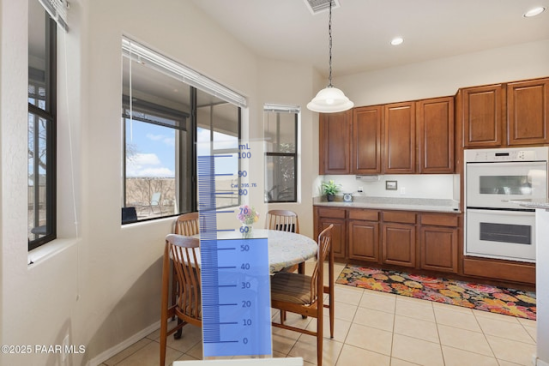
55 mL
